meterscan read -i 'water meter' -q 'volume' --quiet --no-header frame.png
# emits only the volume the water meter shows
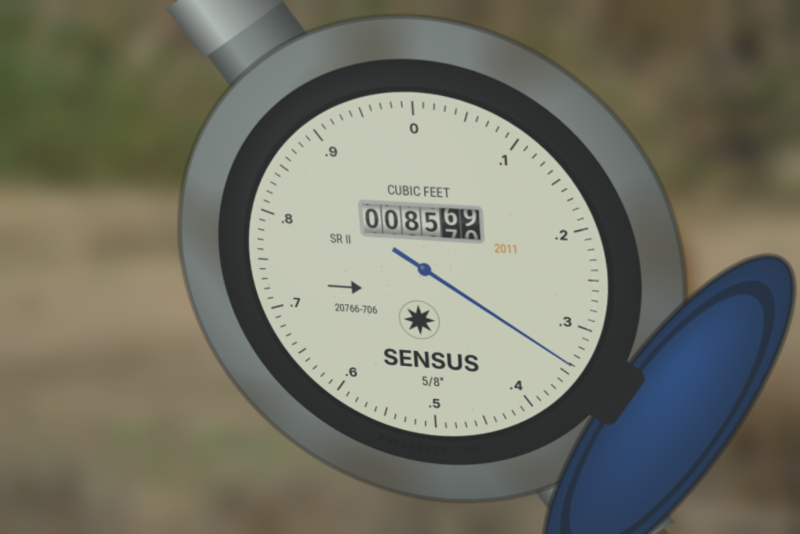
8569.34 ft³
